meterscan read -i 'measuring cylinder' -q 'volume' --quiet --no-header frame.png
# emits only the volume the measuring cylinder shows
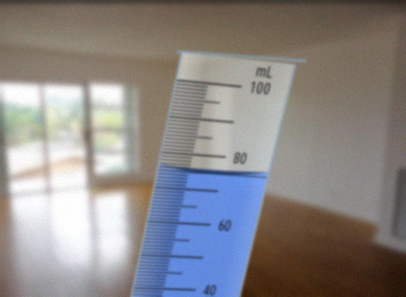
75 mL
